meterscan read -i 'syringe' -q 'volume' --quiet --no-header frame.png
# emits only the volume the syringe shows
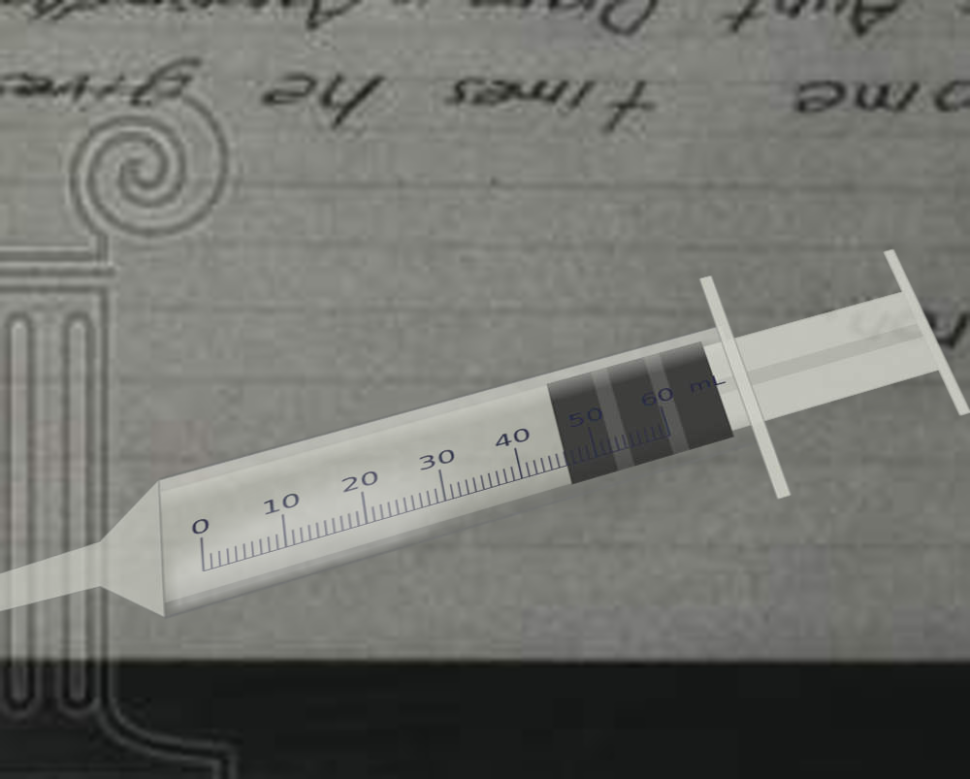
46 mL
